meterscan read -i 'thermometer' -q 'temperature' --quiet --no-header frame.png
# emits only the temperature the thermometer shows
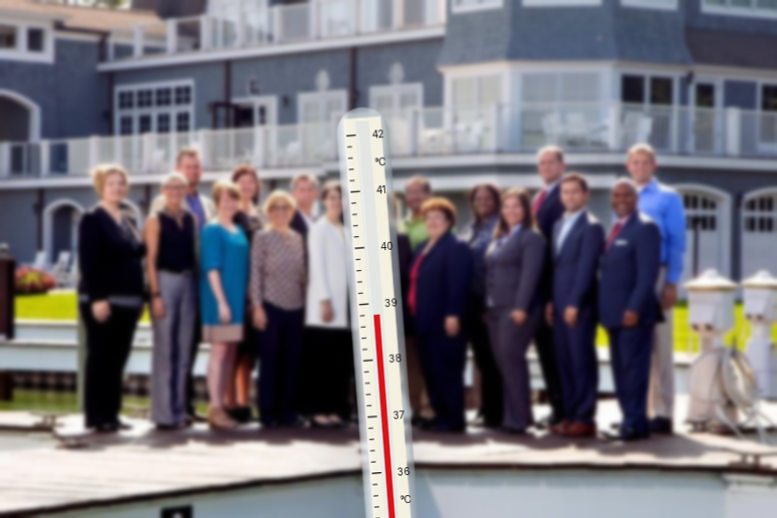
38.8 °C
